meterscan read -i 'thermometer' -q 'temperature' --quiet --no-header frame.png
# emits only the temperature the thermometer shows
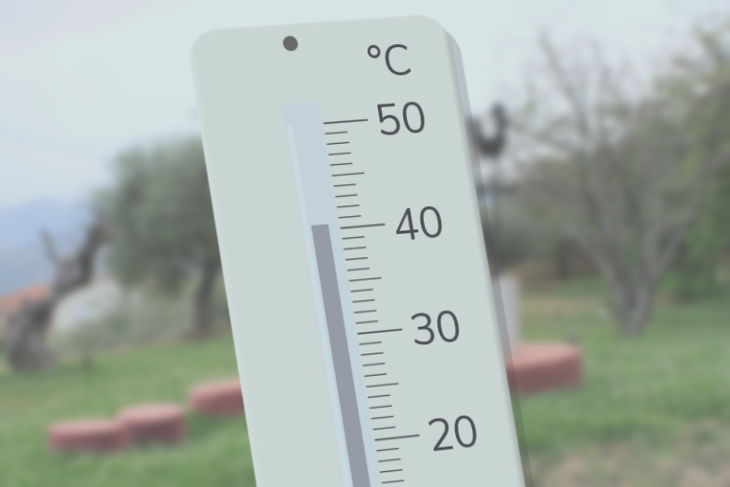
40.5 °C
